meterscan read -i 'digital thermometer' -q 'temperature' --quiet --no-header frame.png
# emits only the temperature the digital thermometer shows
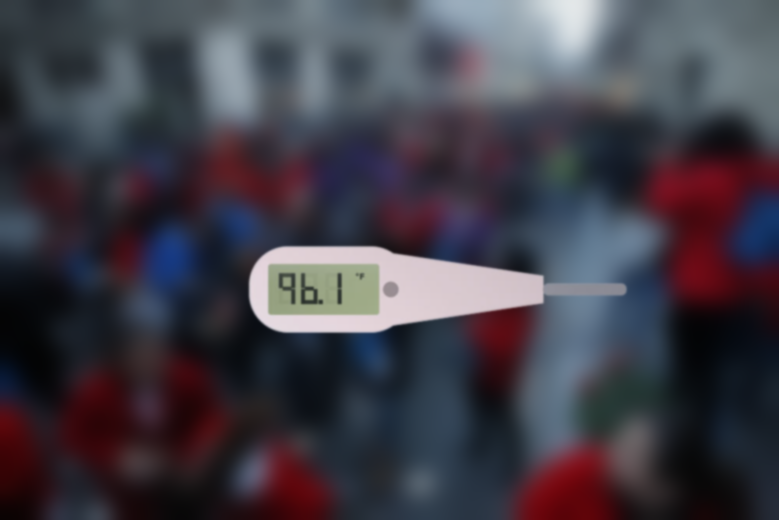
96.1 °F
